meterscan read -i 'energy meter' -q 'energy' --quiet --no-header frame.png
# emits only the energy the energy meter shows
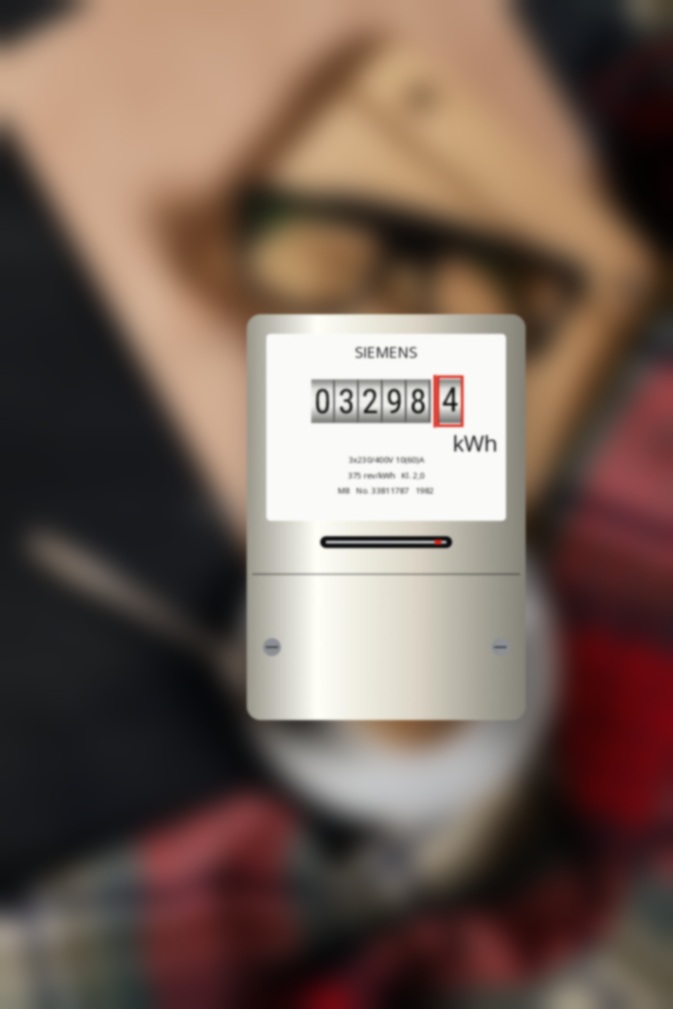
3298.4 kWh
